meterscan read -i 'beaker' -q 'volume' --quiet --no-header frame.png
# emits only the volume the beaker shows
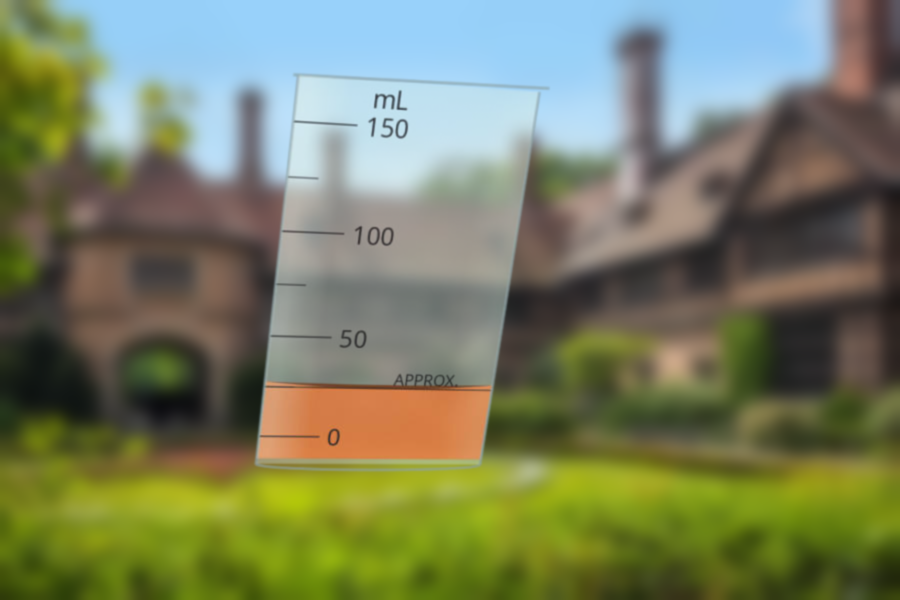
25 mL
